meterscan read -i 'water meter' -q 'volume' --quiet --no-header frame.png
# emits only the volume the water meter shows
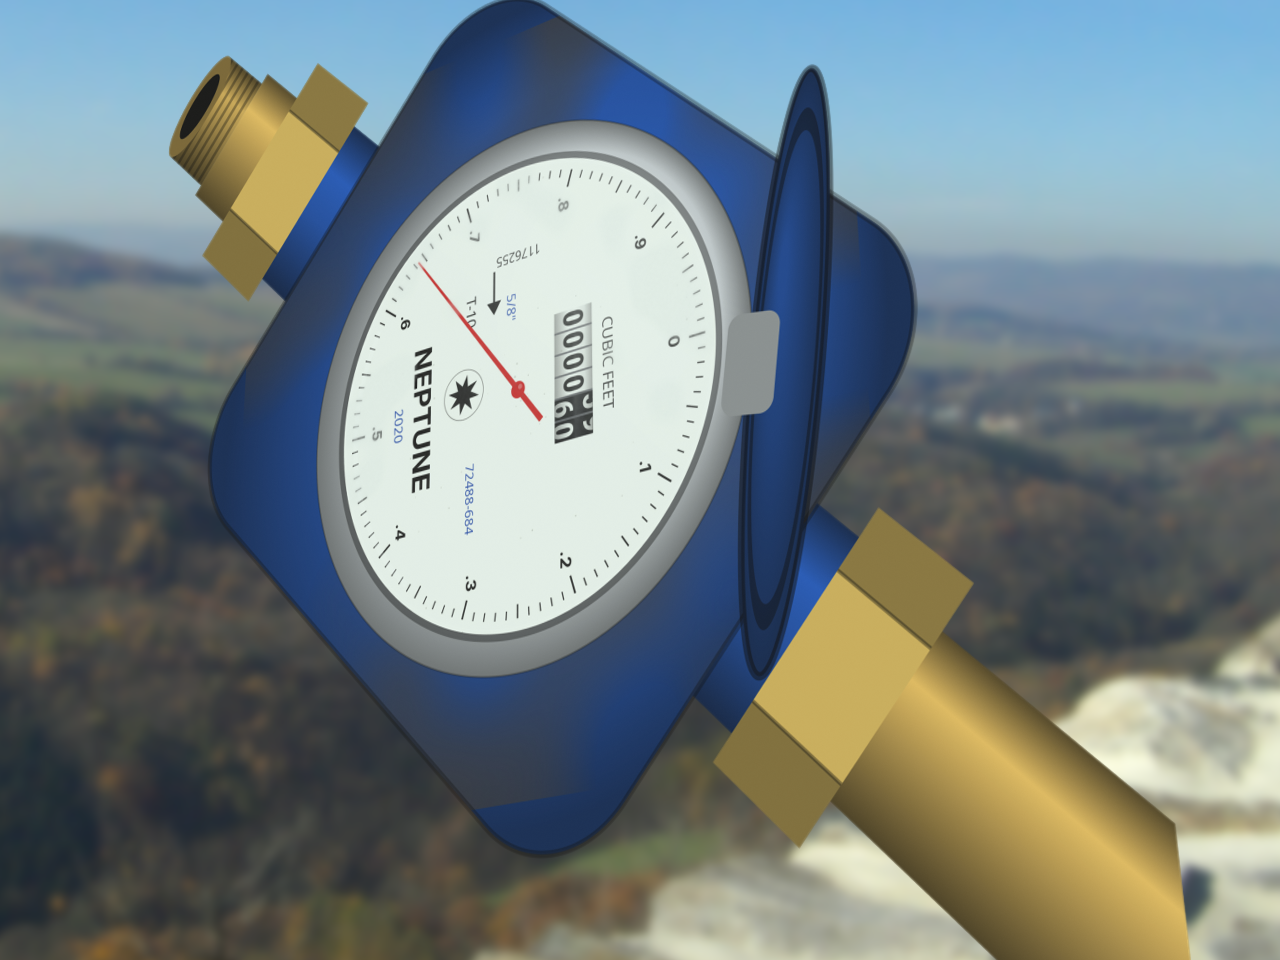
59.64 ft³
